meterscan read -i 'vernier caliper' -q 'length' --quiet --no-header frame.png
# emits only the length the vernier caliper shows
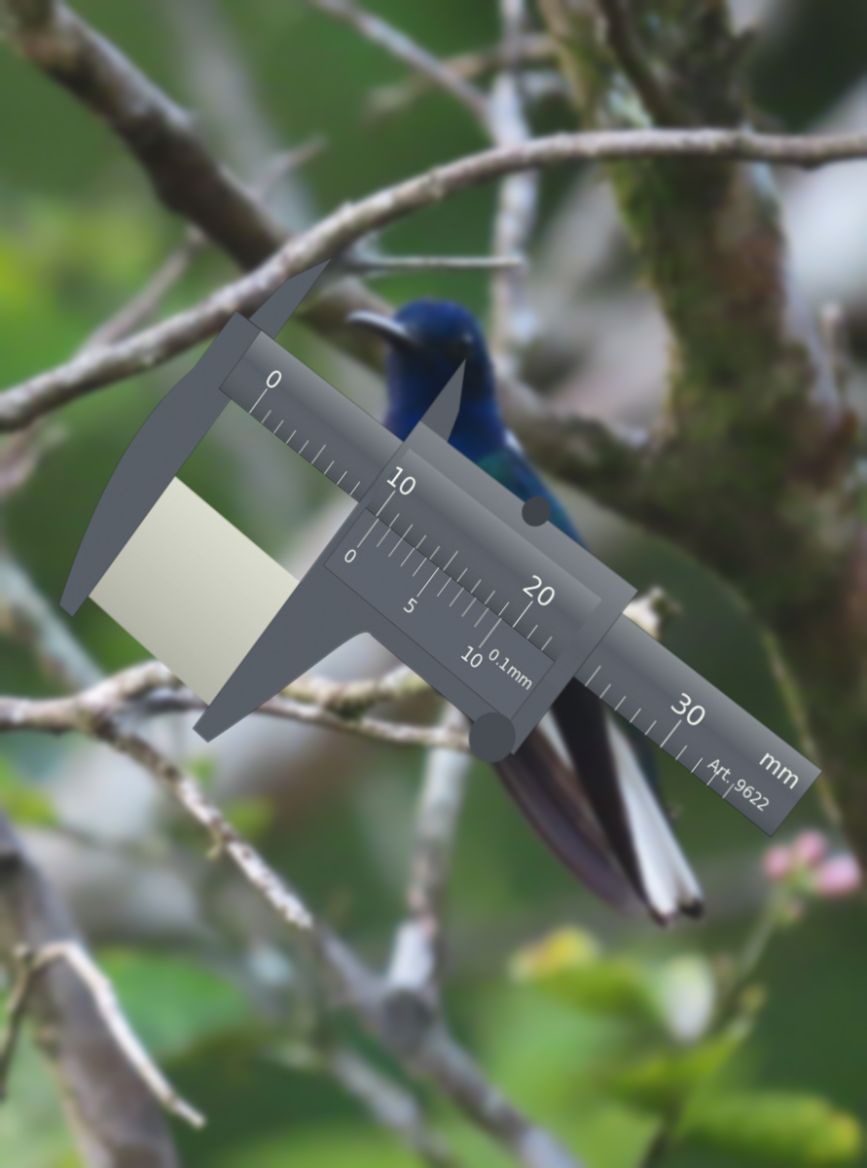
10.2 mm
